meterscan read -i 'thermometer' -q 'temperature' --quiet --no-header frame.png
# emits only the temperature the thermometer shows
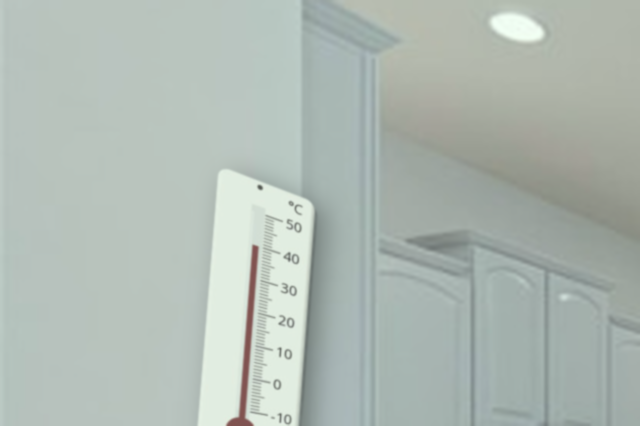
40 °C
